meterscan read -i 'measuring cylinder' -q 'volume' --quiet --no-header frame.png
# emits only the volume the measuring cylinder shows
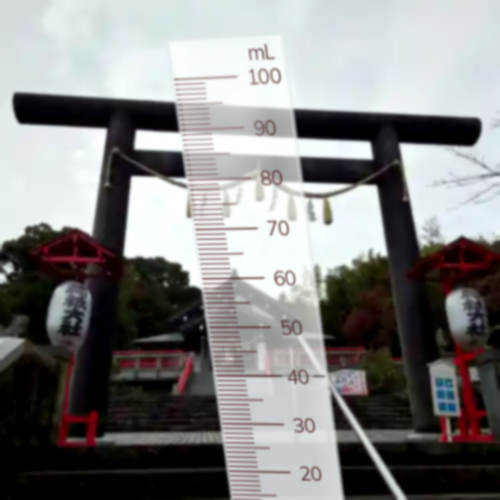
40 mL
